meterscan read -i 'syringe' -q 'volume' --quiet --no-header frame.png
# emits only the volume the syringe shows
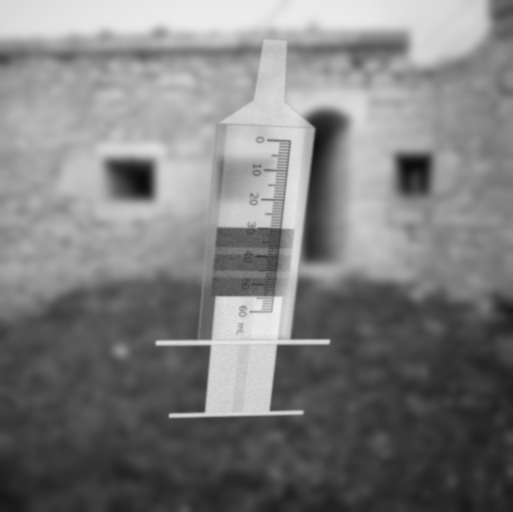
30 mL
